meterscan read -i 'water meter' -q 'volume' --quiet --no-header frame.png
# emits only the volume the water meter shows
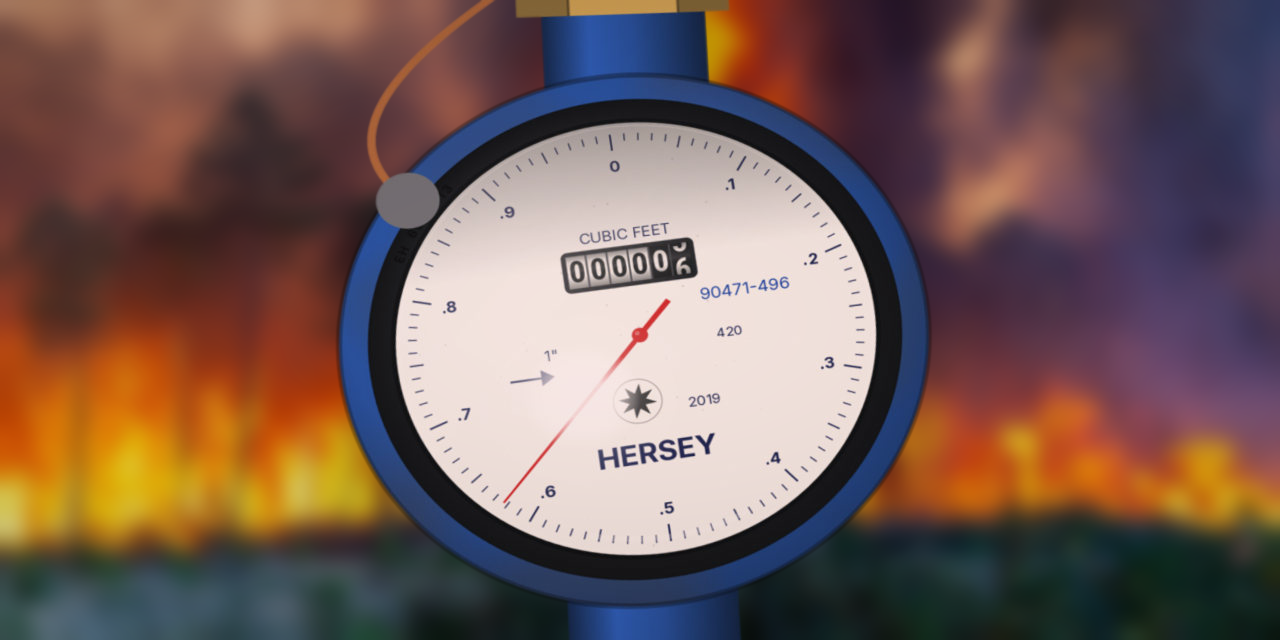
5.62 ft³
